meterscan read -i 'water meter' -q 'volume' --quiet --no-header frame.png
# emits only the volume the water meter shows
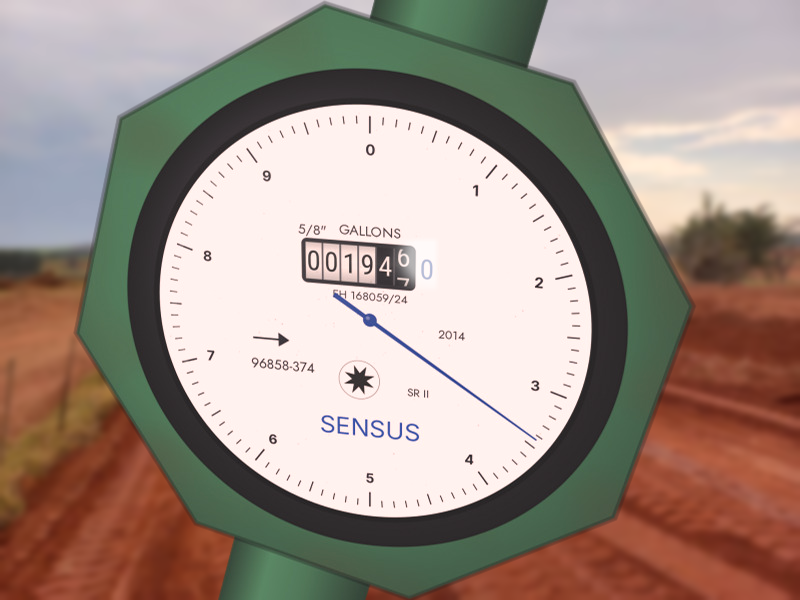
19463.4 gal
